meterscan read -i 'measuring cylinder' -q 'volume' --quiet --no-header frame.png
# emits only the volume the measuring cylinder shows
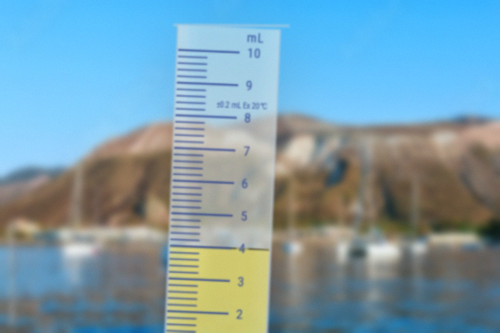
4 mL
